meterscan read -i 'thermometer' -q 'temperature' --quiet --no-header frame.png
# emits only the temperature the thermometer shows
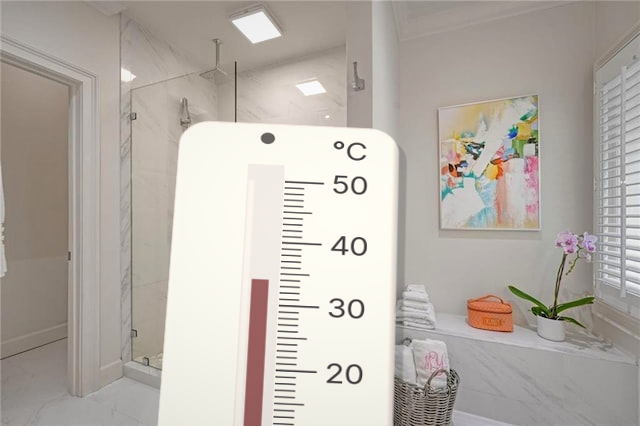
34 °C
